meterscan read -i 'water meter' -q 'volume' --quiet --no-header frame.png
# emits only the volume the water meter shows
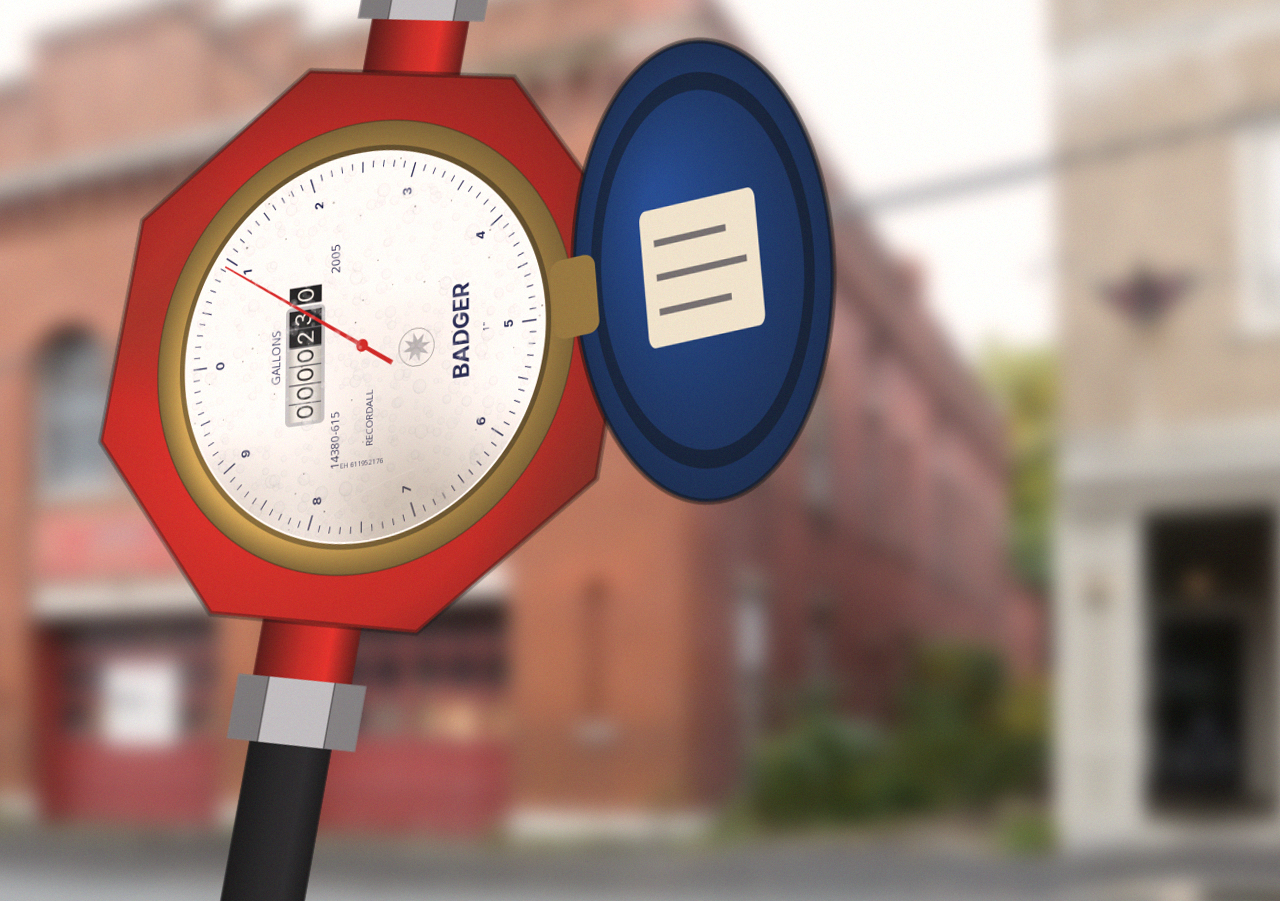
230.9 gal
